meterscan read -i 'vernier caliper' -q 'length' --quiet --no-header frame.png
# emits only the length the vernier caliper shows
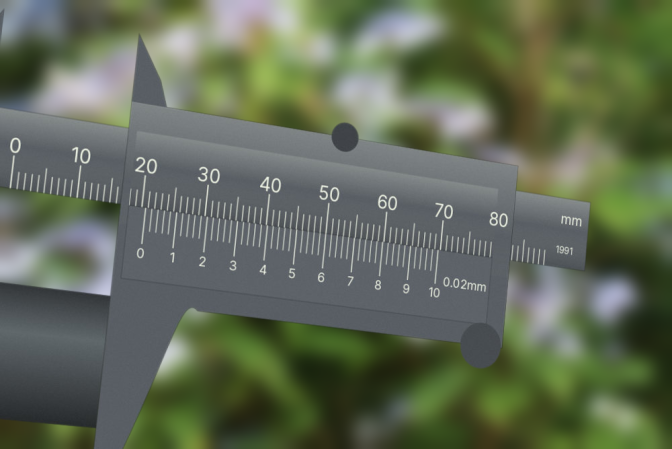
20.6 mm
